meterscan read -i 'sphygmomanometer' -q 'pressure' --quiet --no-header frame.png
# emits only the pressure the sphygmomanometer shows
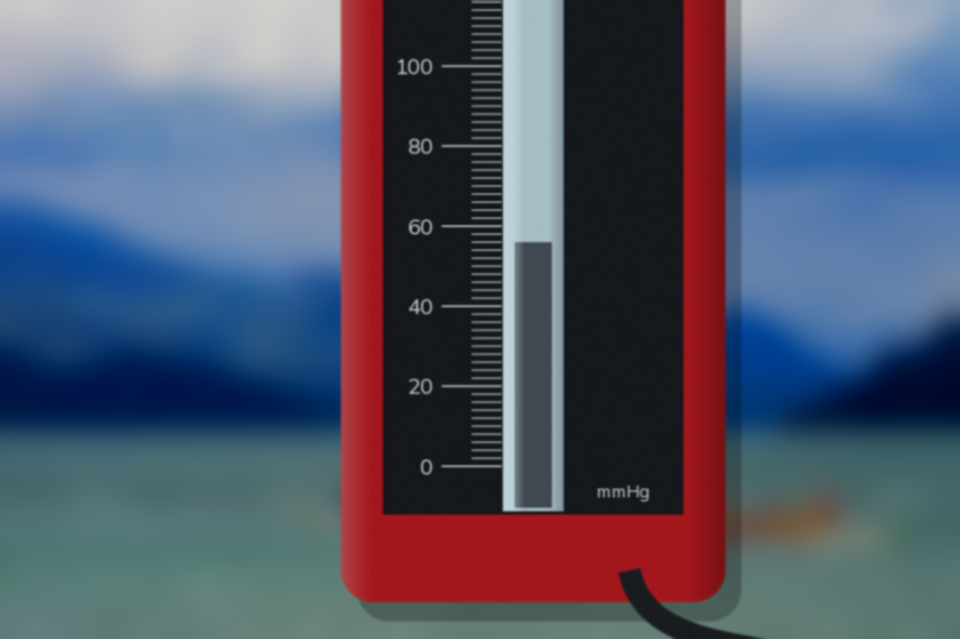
56 mmHg
